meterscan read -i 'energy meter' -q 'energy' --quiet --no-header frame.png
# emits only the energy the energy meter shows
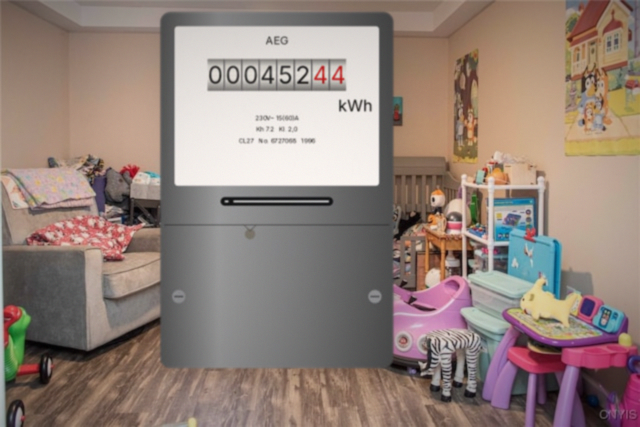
452.44 kWh
